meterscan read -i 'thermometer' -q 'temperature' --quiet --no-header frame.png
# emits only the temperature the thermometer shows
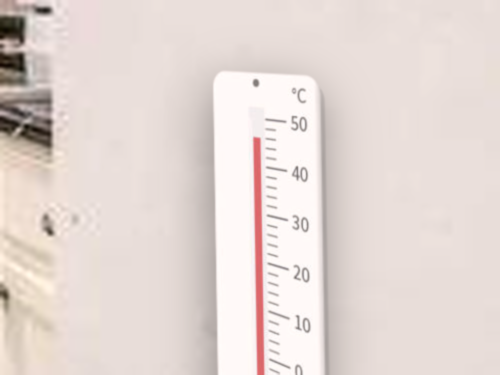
46 °C
